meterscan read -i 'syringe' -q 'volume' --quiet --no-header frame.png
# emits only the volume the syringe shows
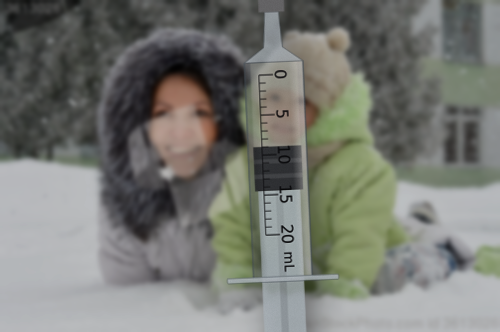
9 mL
